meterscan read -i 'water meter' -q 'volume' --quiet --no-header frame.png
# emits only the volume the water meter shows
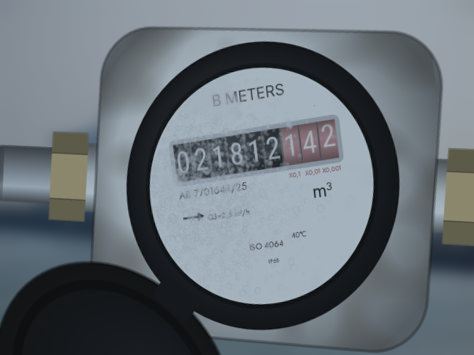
21812.142 m³
